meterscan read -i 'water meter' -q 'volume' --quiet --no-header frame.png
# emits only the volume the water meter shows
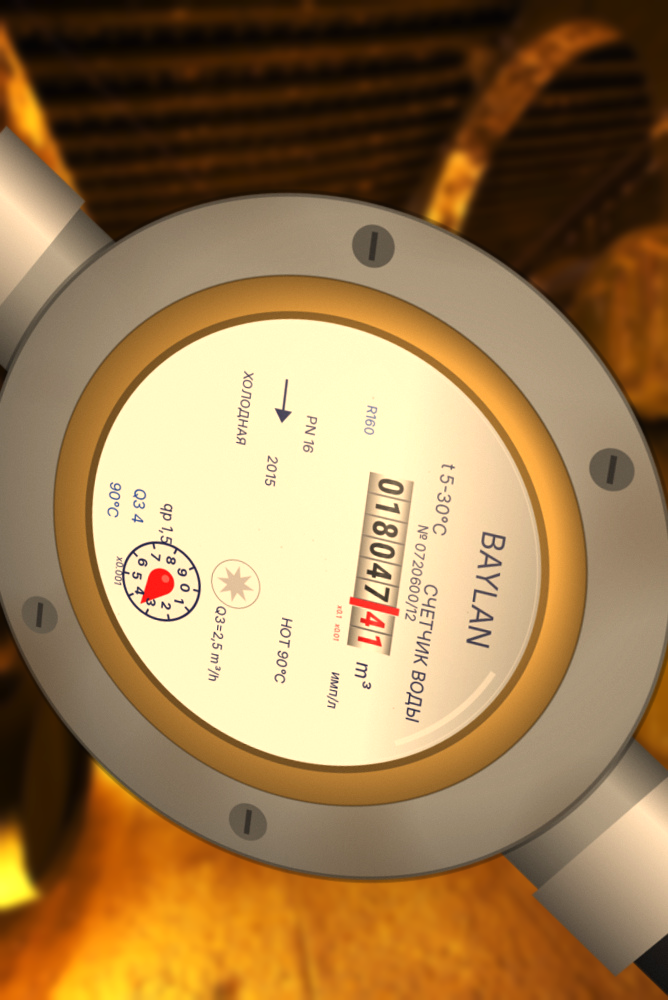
18047.413 m³
